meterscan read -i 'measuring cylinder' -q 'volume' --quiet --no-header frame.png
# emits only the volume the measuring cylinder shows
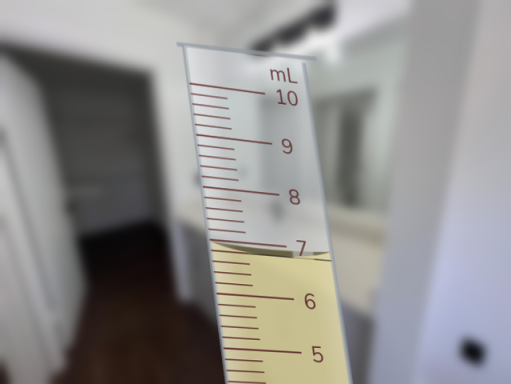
6.8 mL
